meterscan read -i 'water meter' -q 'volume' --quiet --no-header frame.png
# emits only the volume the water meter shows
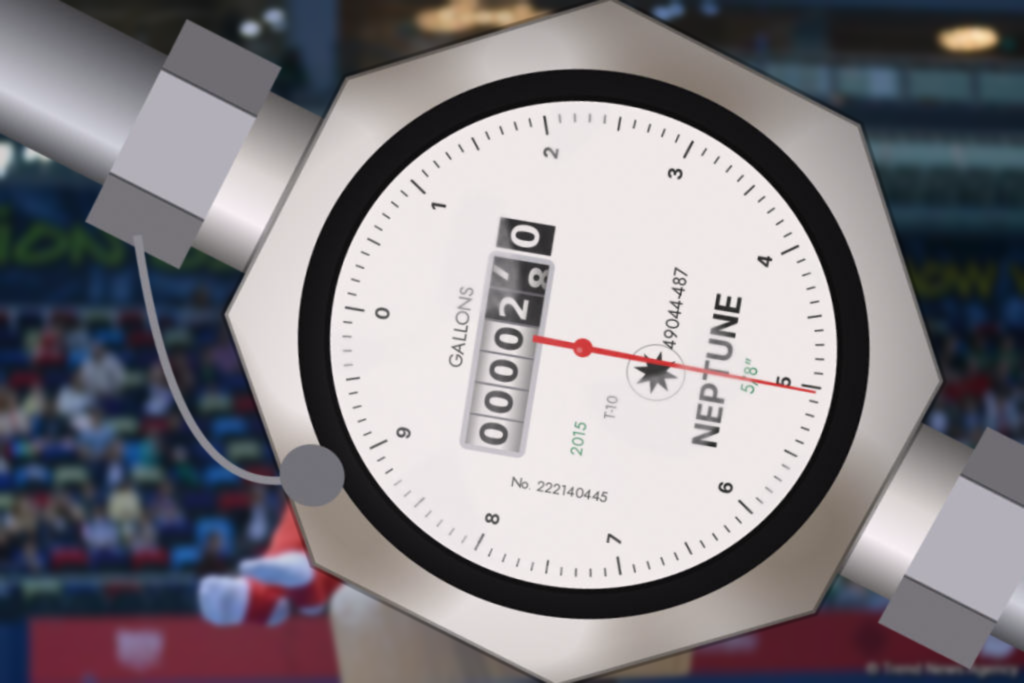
275.0 gal
